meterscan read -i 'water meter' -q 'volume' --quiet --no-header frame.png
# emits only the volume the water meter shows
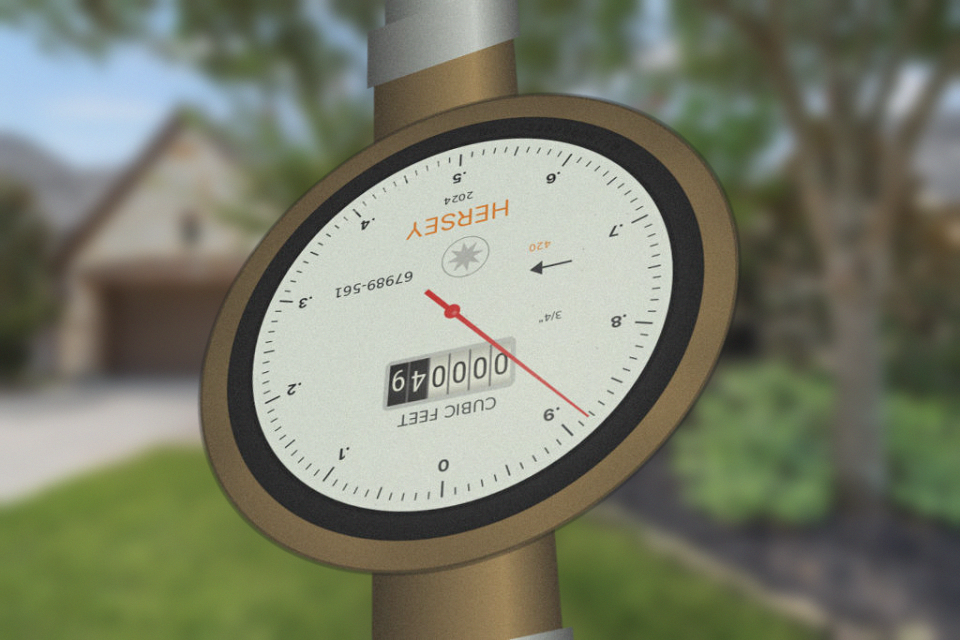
48.88 ft³
